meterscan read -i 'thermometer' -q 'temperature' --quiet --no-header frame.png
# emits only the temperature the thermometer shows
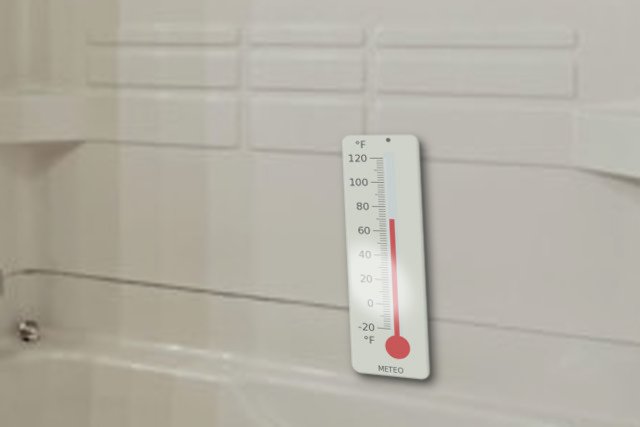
70 °F
